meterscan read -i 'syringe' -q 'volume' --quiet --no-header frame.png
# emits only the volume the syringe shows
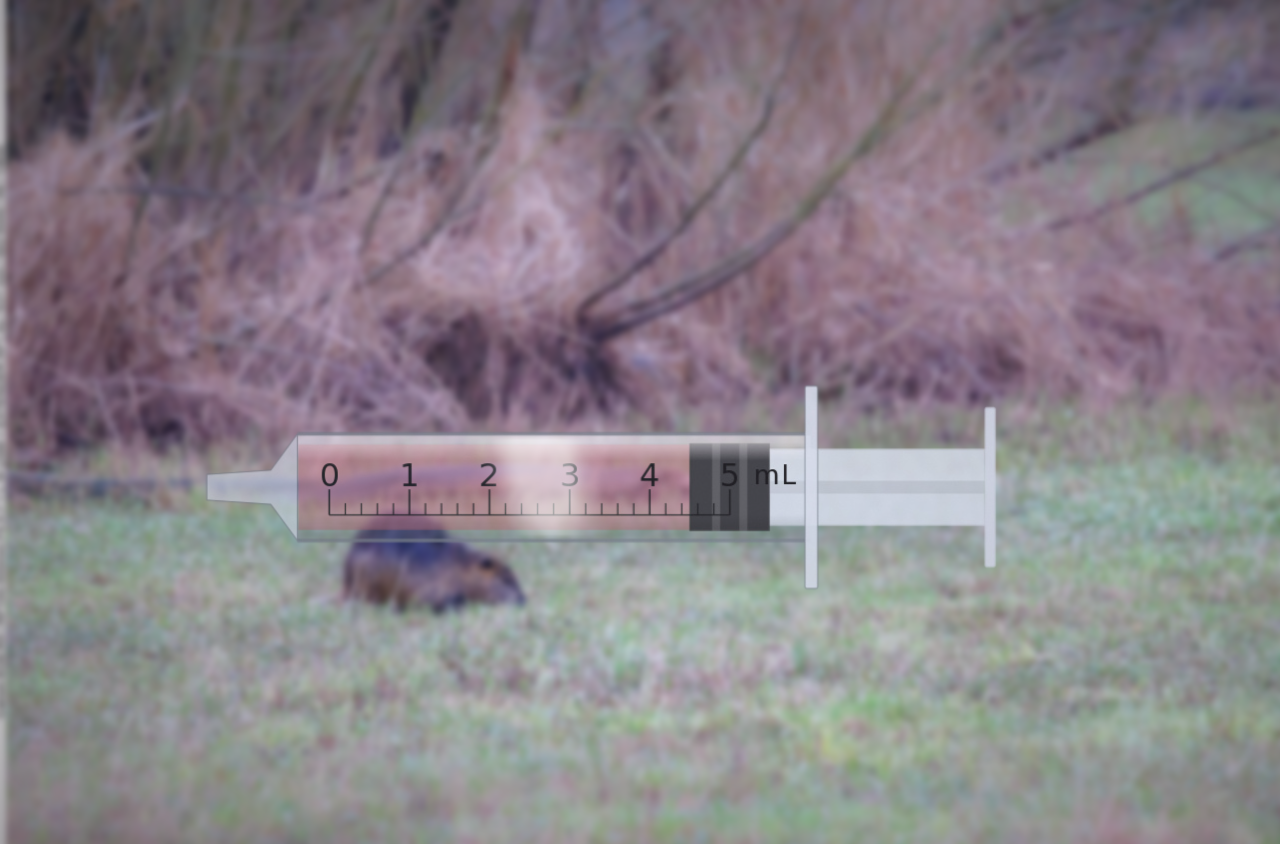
4.5 mL
